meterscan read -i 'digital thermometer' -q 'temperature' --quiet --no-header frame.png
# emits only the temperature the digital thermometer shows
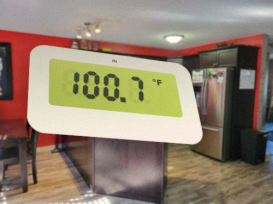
100.7 °F
